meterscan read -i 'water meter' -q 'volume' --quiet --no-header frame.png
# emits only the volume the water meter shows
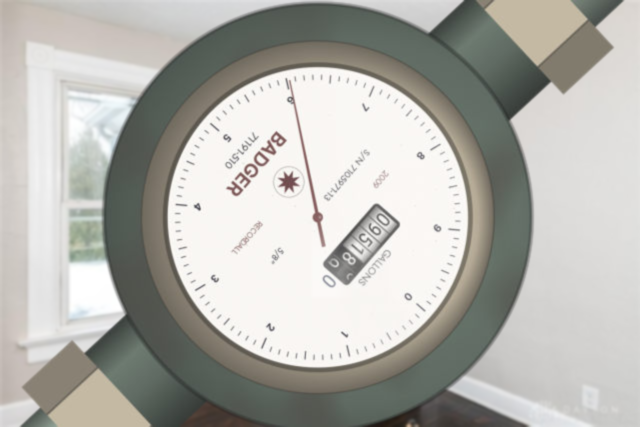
951886.0 gal
